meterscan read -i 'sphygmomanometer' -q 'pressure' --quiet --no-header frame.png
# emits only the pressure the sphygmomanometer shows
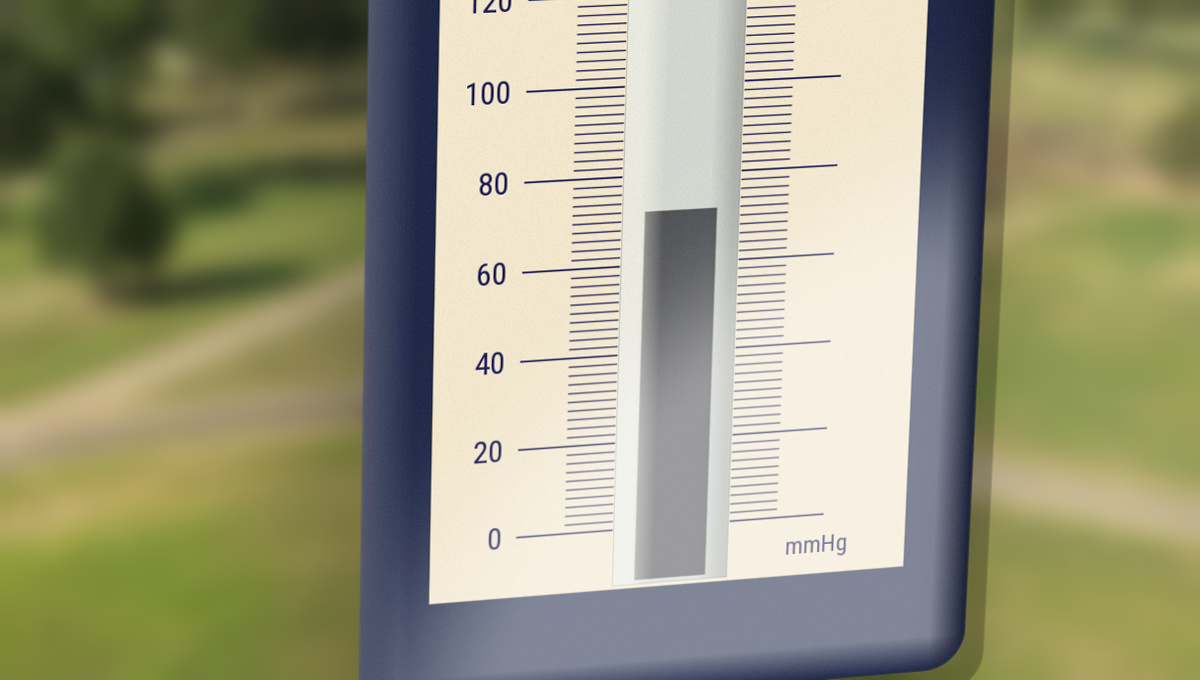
72 mmHg
